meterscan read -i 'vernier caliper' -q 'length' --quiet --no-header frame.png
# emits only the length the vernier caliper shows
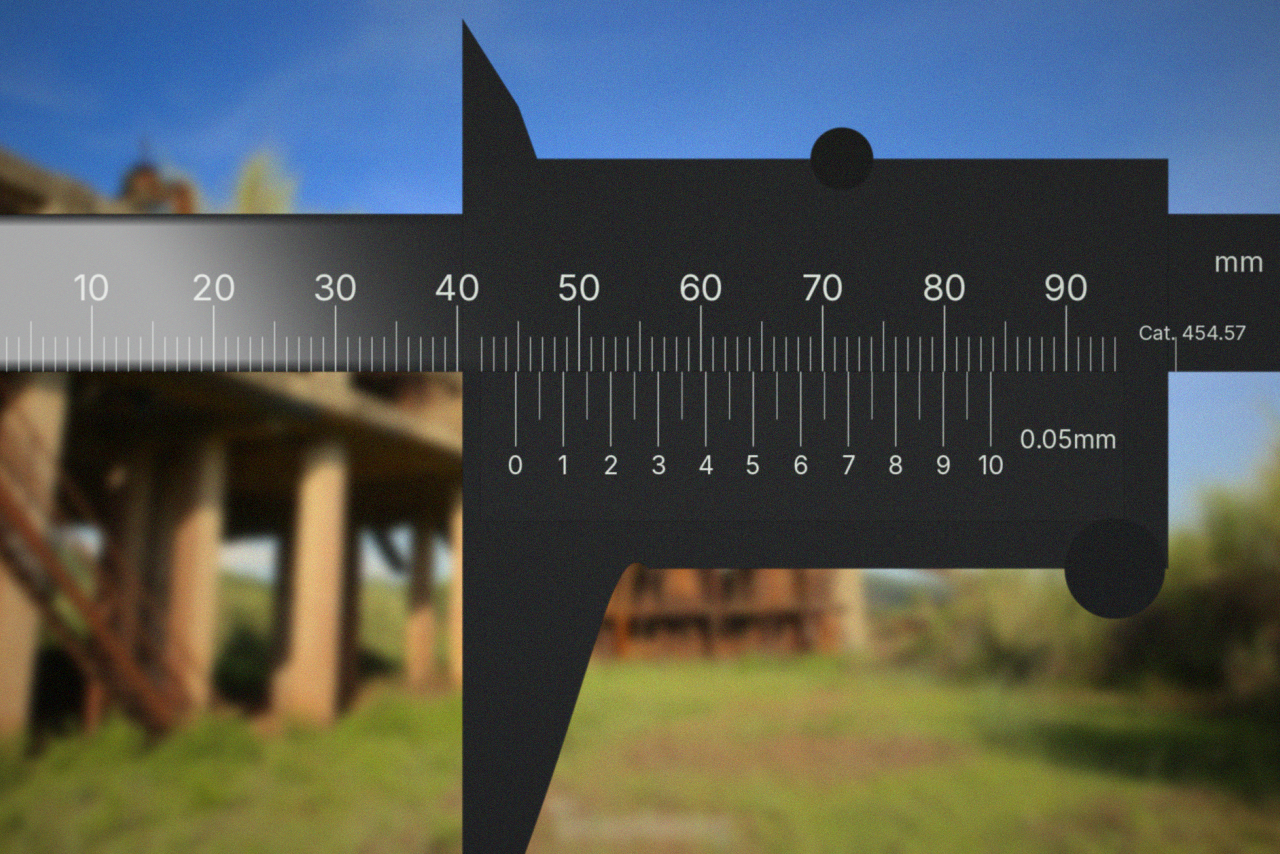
44.8 mm
